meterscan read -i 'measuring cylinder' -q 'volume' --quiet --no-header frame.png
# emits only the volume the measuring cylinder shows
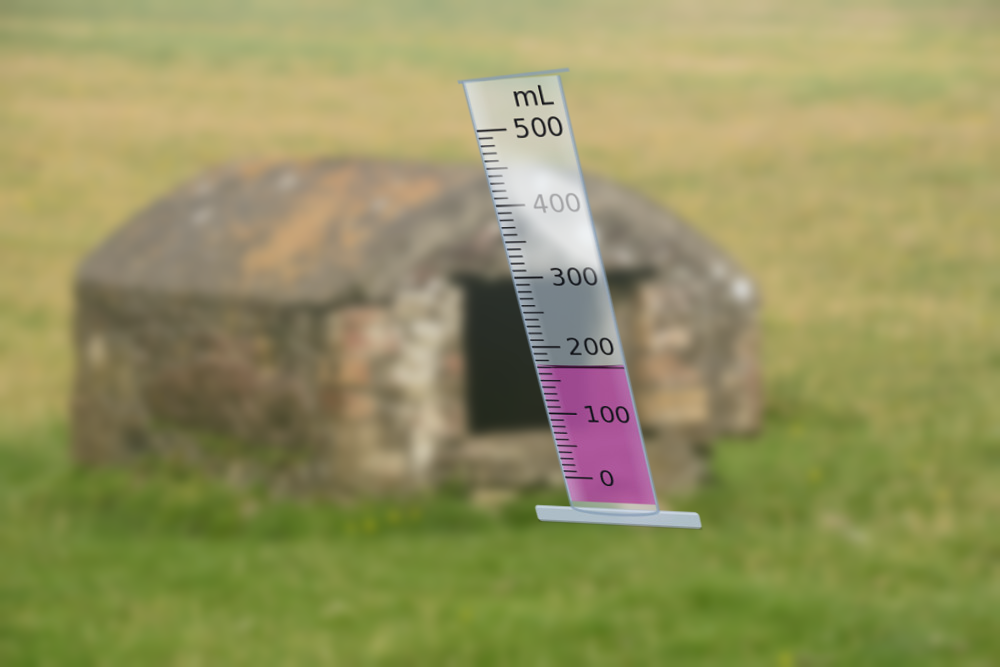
170 mL
